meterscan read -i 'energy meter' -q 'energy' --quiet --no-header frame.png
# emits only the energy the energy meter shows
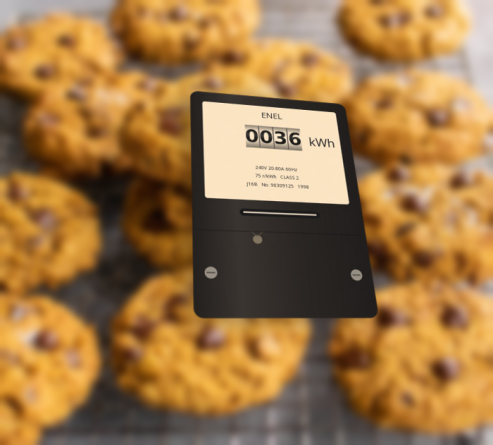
36 kWh
